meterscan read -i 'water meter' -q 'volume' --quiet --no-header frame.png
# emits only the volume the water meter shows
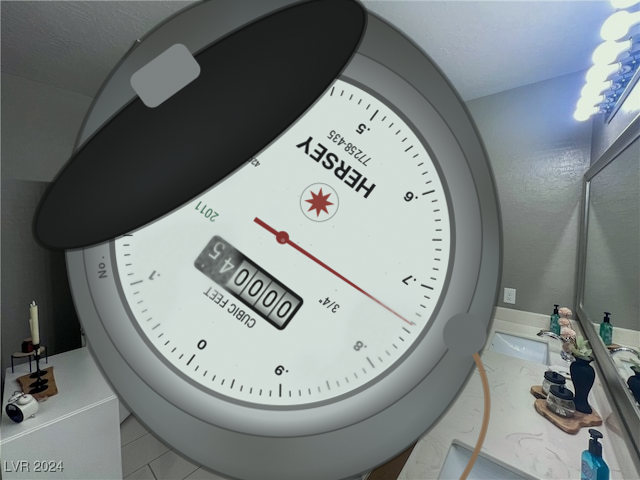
44.74 ft³
